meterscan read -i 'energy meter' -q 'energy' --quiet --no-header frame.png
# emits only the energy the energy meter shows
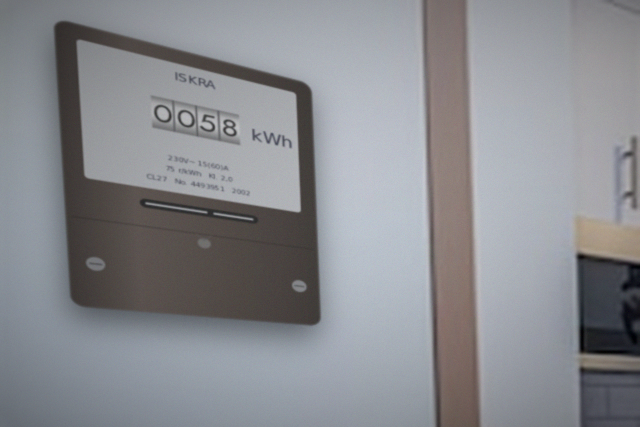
58 kWh
